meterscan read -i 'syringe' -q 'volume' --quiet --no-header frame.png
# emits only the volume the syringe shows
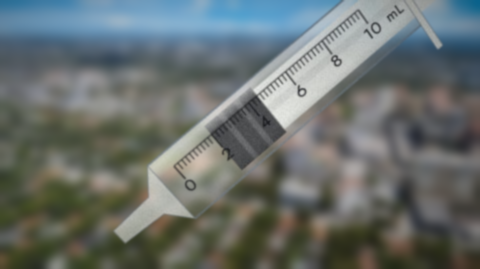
2 mL
